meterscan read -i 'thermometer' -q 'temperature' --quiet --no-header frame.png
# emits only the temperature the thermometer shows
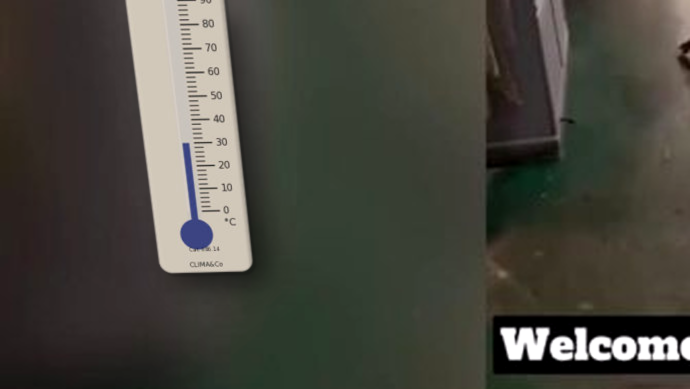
30 °C
